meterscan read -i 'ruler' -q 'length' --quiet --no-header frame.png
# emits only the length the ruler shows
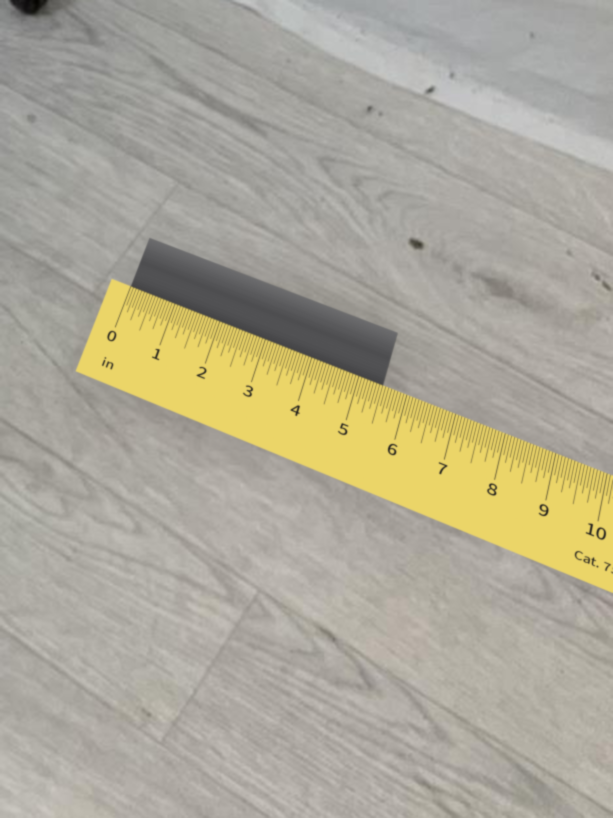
5.5 in
